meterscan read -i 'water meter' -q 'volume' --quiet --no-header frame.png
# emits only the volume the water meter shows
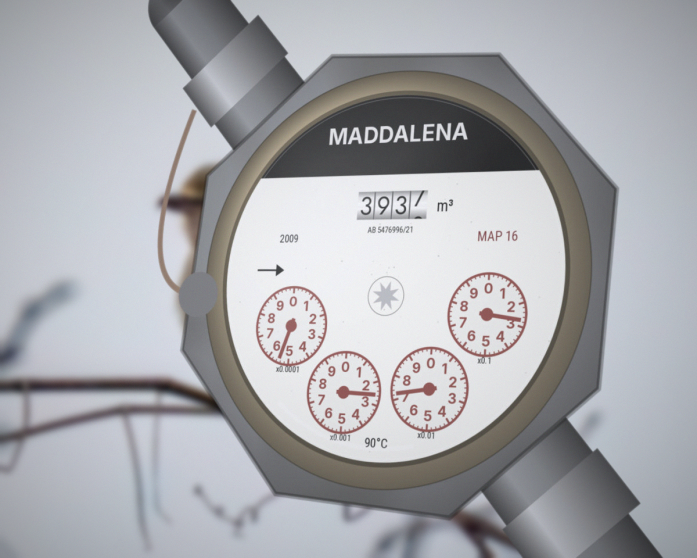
3937.2725 m³
